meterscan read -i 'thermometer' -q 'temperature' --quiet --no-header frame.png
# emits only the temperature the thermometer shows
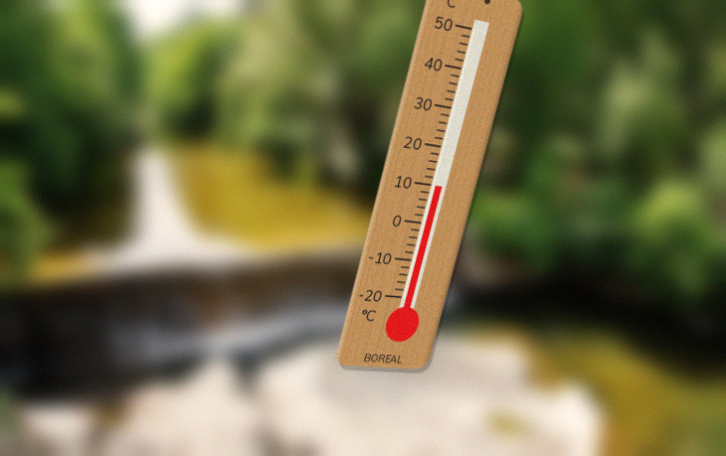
10 °C
